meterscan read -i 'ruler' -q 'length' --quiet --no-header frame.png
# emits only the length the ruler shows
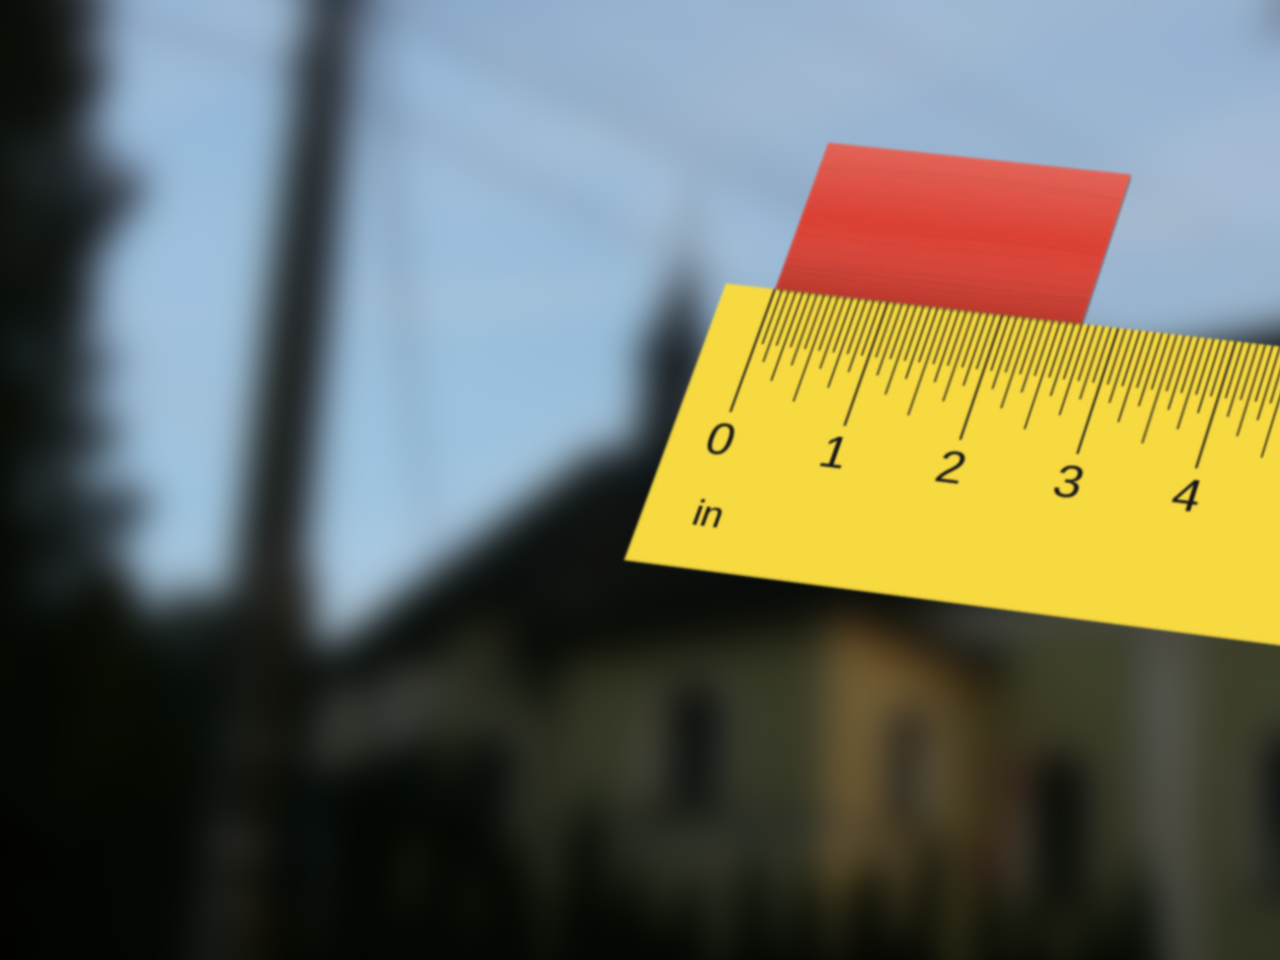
2.6875 in
